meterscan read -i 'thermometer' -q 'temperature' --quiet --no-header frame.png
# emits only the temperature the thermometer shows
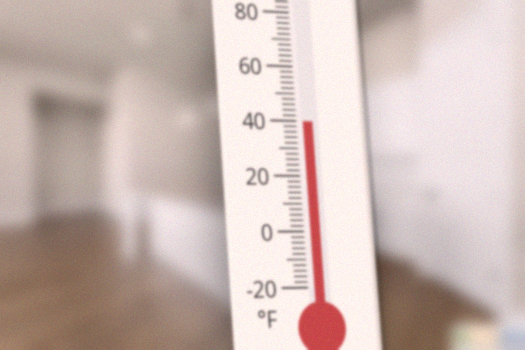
40 °F
